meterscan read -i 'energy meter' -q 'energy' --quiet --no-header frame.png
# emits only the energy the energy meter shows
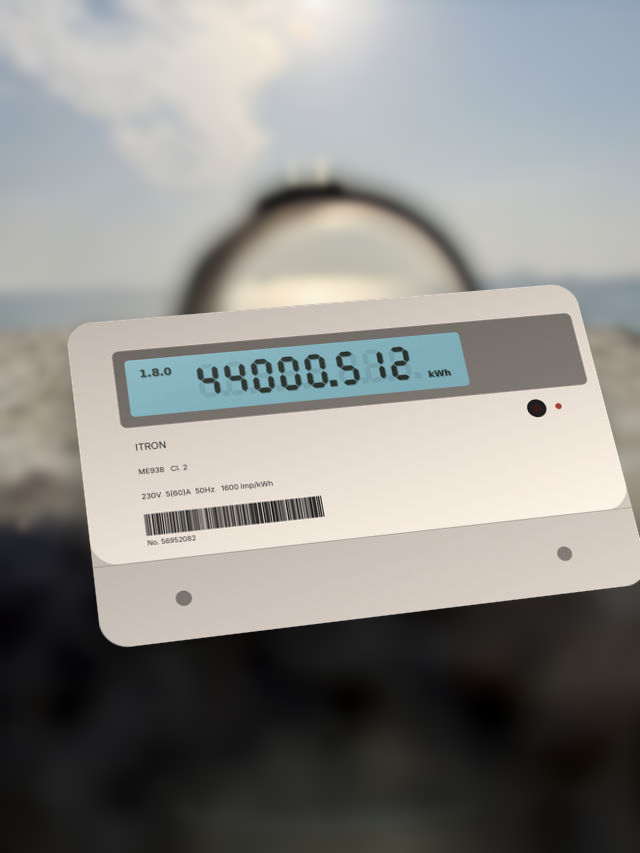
44000.512 kWh
